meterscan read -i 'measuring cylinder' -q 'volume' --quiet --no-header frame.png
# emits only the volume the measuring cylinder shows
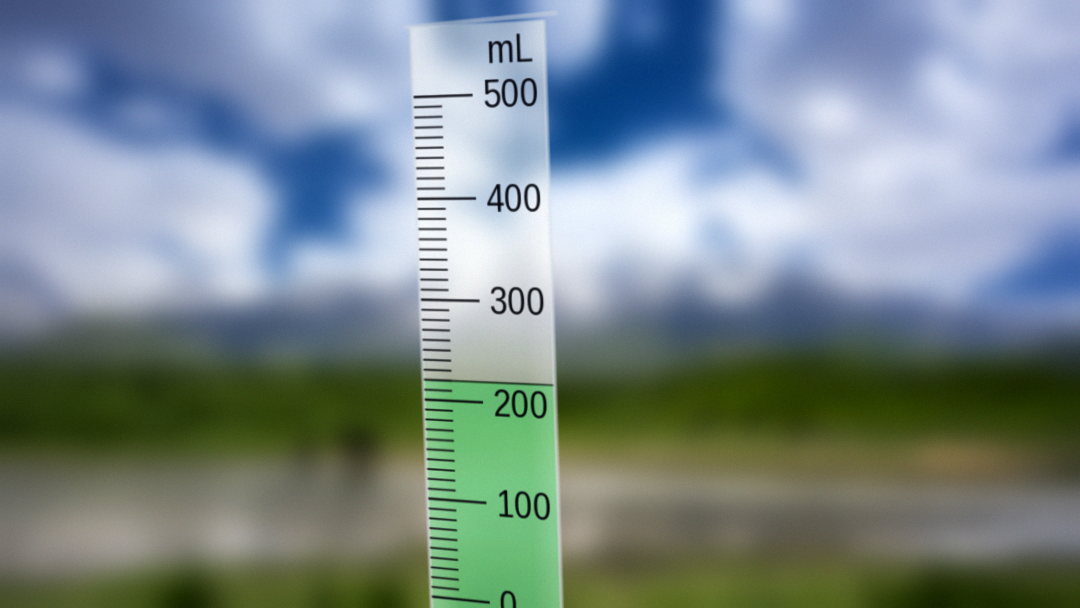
220 mL
